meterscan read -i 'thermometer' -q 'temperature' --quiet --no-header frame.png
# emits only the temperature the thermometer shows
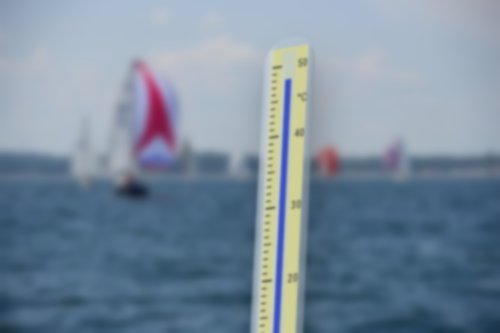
48 °C
